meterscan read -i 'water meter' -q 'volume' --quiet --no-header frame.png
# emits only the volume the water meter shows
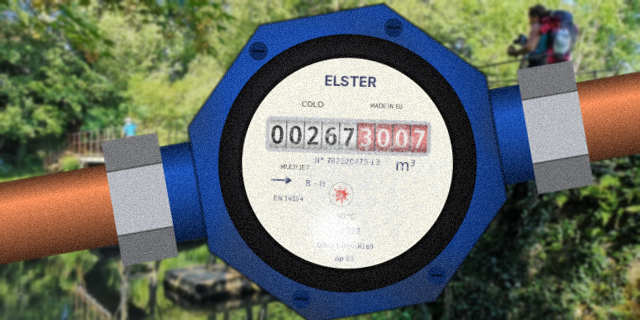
267.3007 m³
